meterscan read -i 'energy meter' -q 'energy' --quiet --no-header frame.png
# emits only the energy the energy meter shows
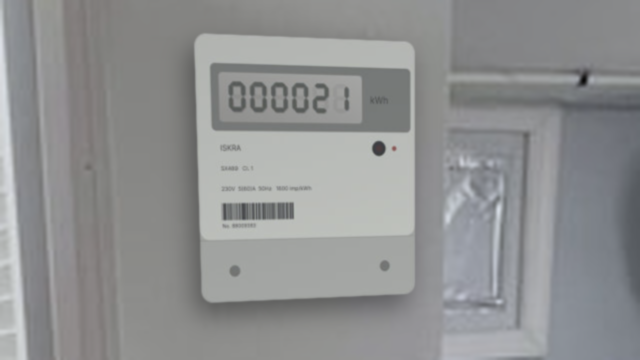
21 kWh
